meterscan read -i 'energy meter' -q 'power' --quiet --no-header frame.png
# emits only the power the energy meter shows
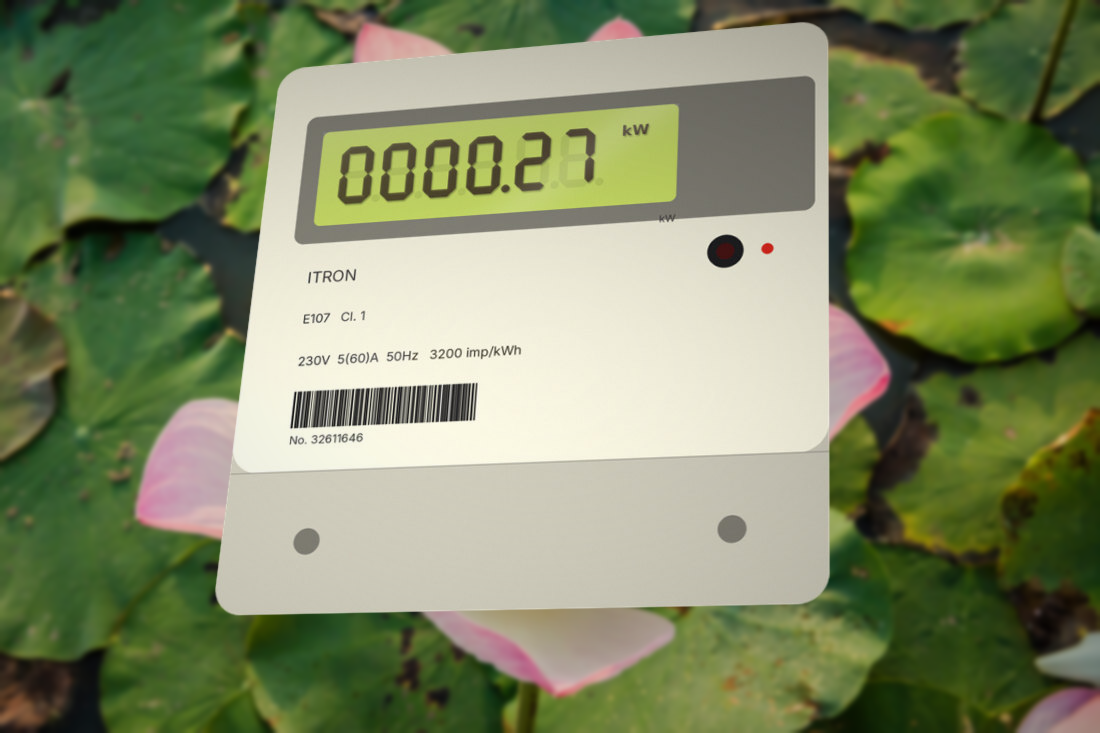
0.27 kW
